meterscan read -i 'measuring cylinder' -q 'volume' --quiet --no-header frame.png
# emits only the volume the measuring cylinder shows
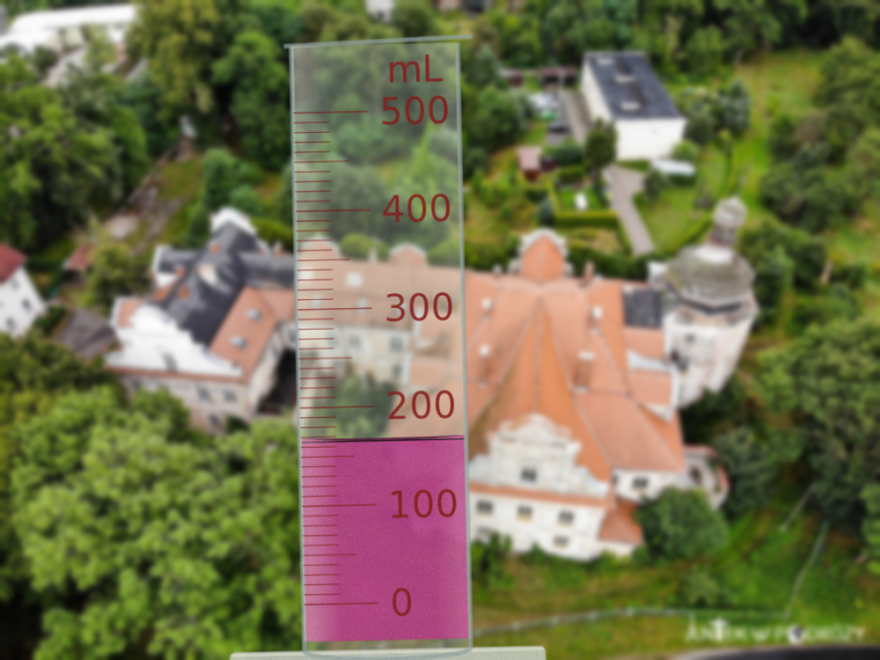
165 mL
